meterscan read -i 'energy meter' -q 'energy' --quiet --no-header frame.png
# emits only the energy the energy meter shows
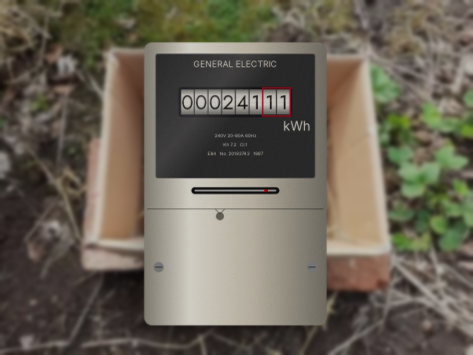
241.11 kWh
